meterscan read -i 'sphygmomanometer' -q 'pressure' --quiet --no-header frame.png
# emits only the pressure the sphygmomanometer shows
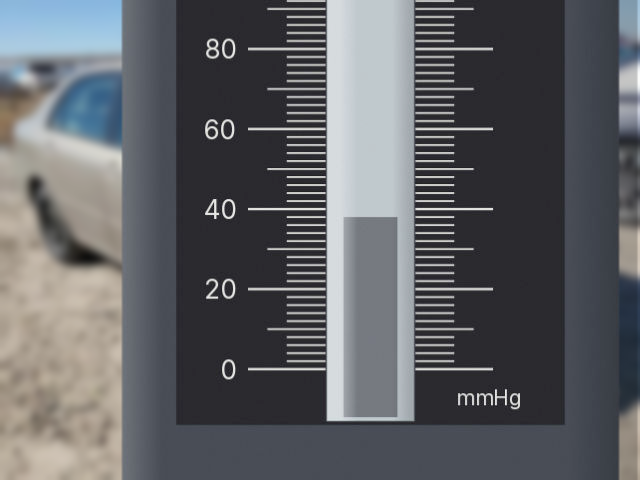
38 mmHg
